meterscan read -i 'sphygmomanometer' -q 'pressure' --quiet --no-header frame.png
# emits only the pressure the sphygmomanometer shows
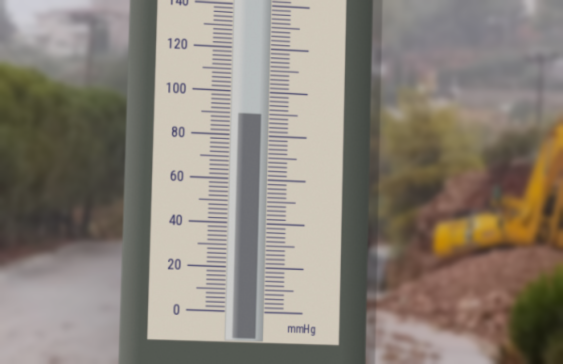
90 mmHg
